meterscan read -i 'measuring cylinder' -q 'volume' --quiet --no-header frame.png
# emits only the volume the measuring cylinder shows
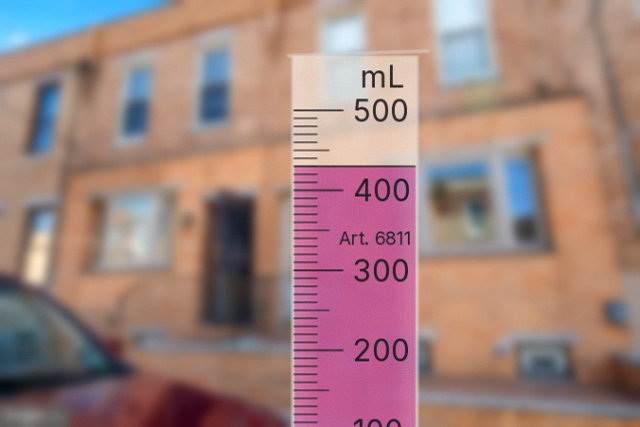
430 mL
